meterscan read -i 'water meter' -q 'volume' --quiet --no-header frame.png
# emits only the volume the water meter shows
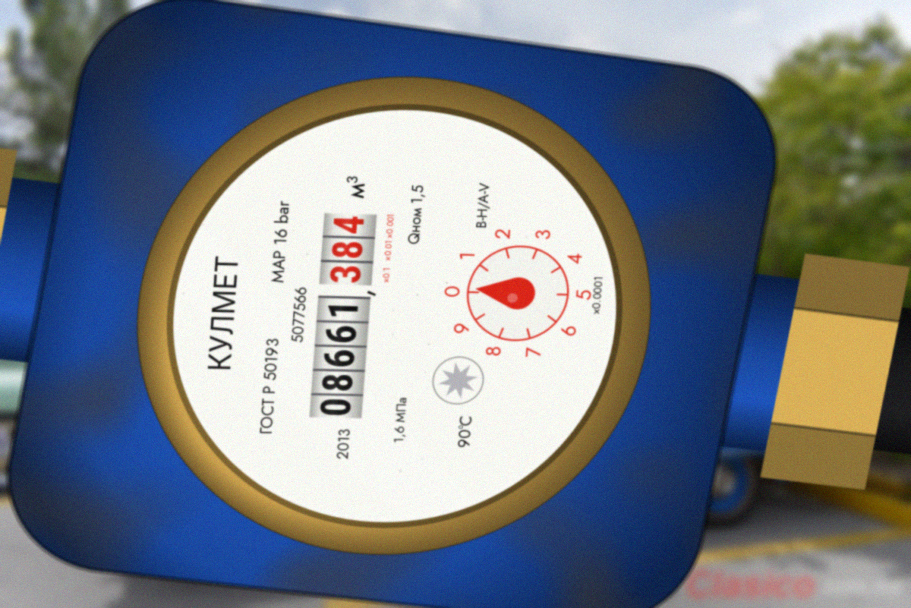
8661.3840 m³
